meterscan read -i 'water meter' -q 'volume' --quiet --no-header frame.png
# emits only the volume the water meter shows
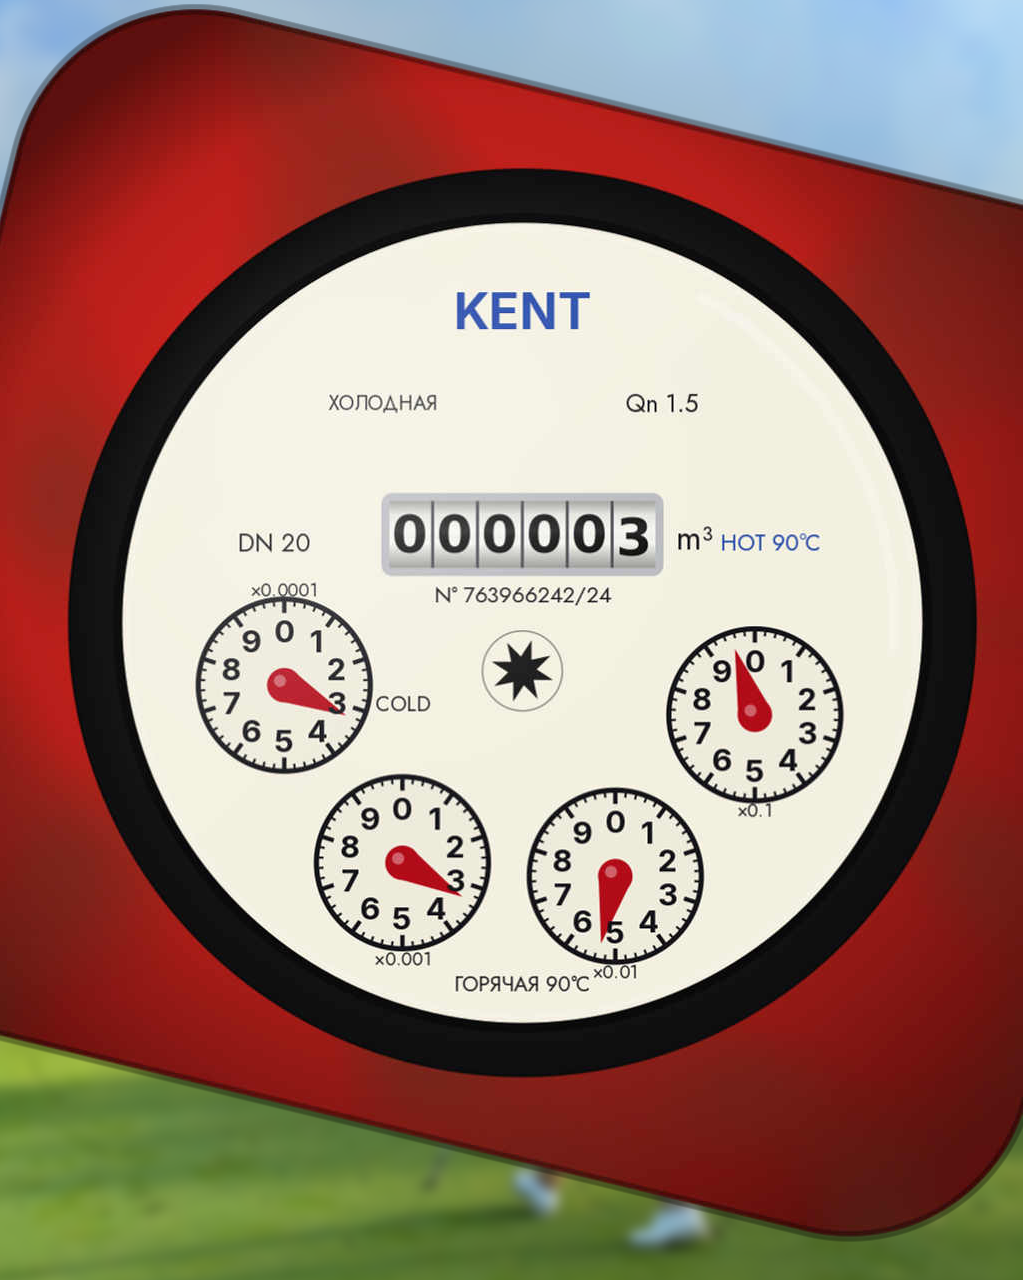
2.9533 m³
